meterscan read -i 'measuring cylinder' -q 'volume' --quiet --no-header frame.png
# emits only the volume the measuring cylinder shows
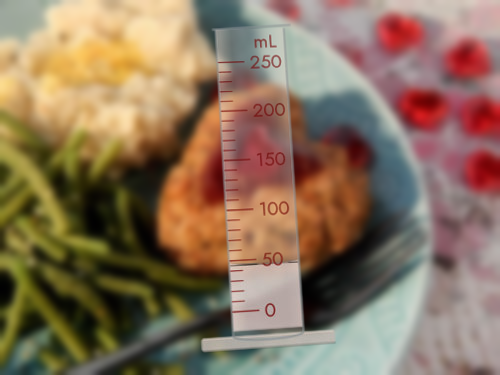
45 mL
